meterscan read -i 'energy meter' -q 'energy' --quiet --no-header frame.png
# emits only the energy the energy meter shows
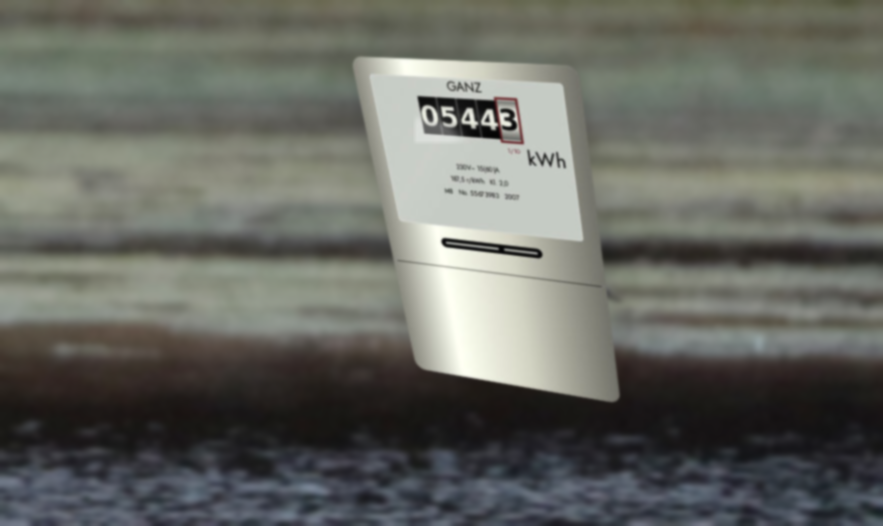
544.3 kWh
